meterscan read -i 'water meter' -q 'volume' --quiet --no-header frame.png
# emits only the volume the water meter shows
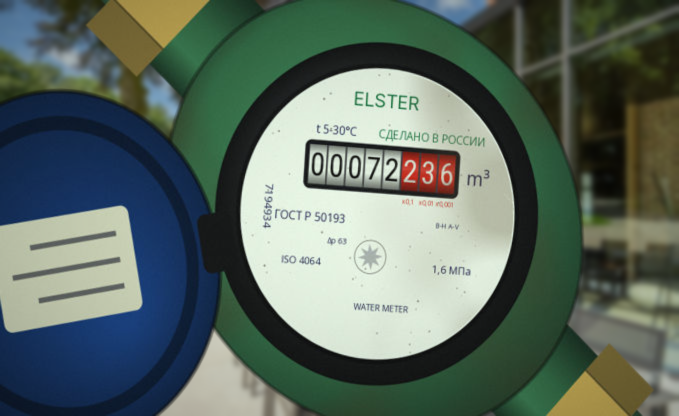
72.236 m³
